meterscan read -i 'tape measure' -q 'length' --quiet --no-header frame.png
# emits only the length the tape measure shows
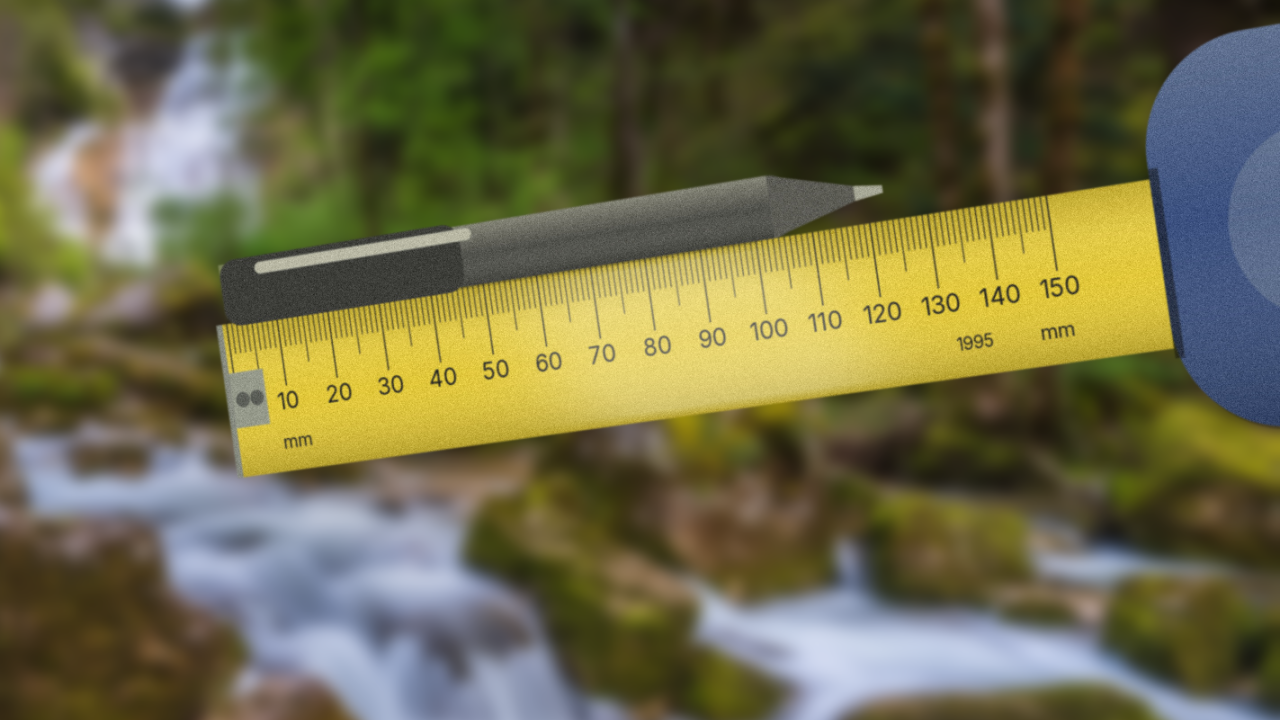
123 mm
